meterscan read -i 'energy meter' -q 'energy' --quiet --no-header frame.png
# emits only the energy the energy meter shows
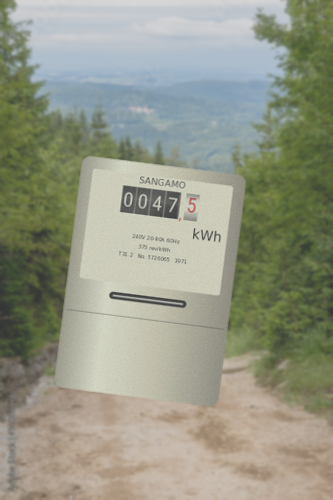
47.5 kWh
